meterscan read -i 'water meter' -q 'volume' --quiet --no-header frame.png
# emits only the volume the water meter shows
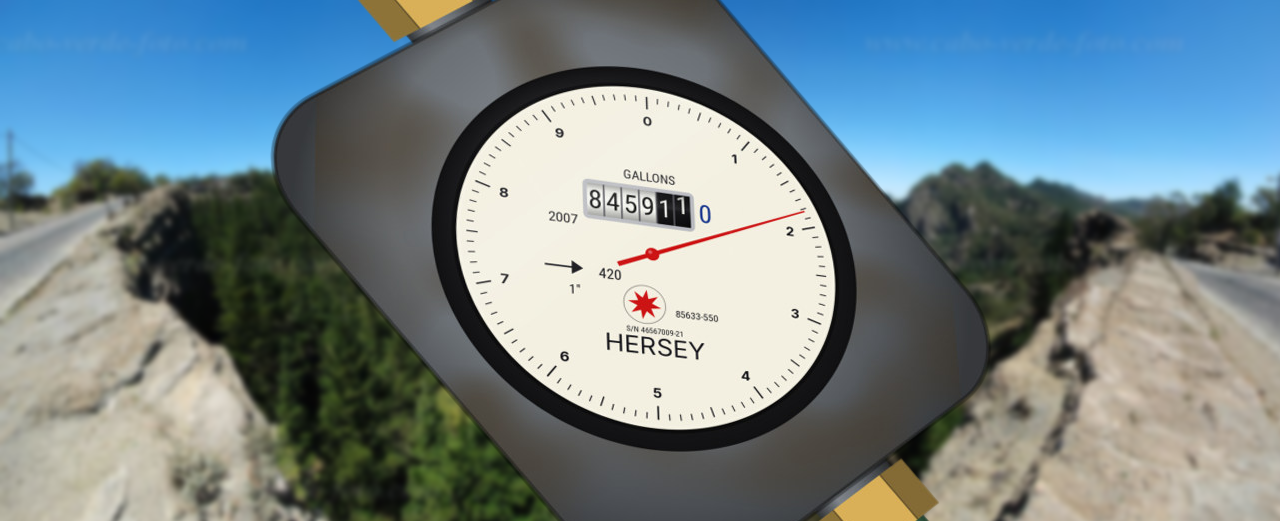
8459111.8 gal
